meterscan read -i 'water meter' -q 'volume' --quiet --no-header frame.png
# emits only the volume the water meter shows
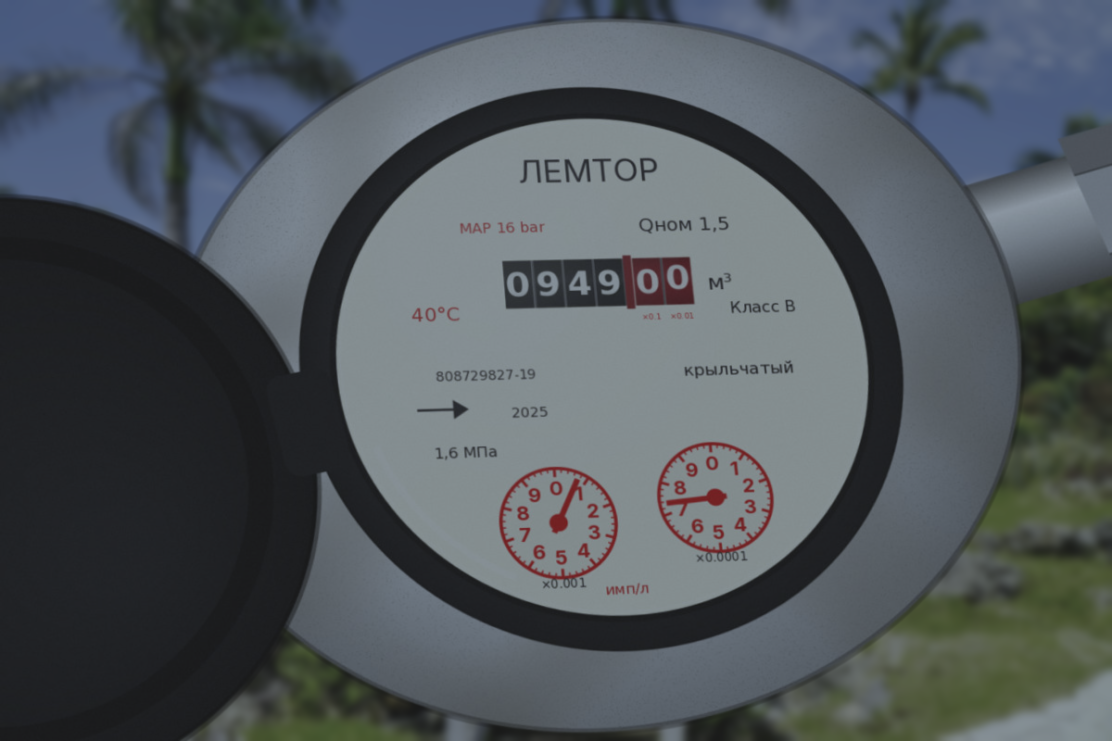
949.0007 m³
